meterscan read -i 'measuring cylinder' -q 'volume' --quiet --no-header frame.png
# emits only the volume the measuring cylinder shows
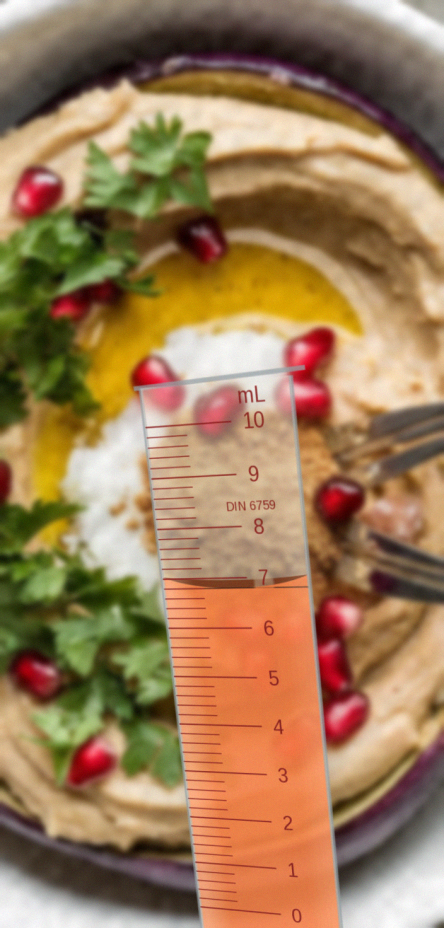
6.8 mL
